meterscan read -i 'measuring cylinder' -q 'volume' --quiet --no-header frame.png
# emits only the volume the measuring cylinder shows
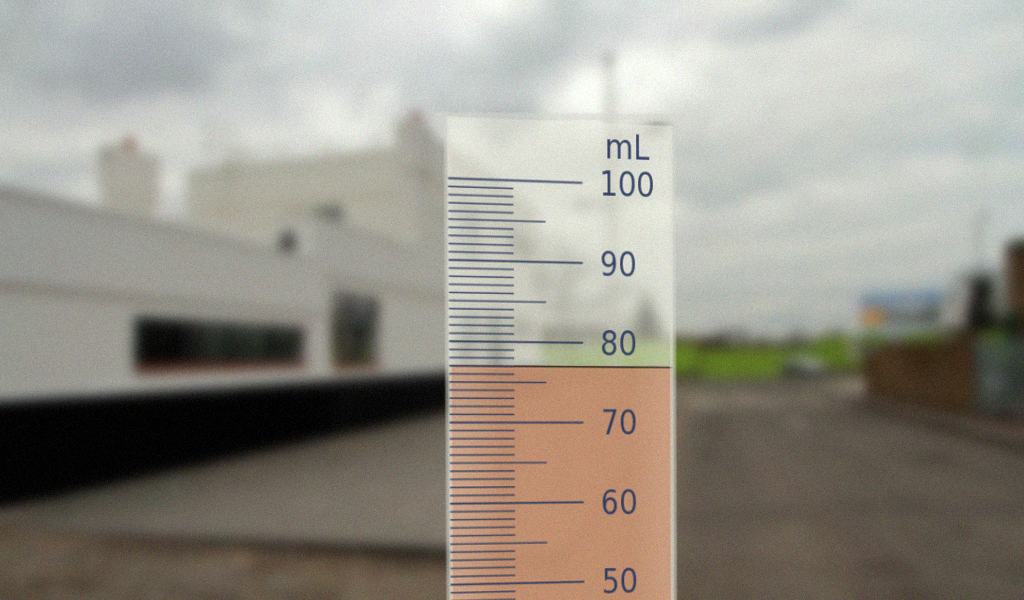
77 mL
